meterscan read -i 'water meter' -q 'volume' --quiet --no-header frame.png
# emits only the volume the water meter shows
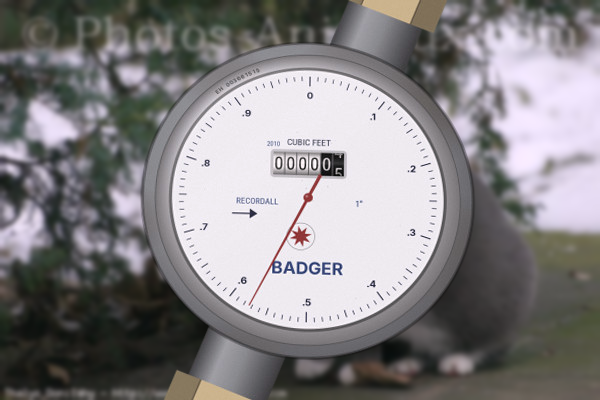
4.57 ft³
